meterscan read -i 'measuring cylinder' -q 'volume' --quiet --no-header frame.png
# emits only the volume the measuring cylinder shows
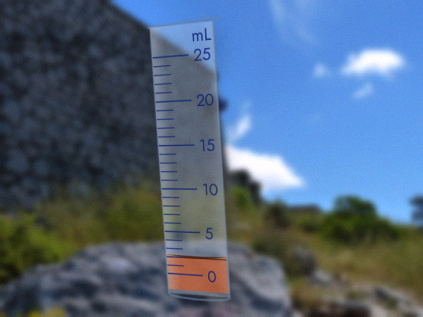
2 mL
